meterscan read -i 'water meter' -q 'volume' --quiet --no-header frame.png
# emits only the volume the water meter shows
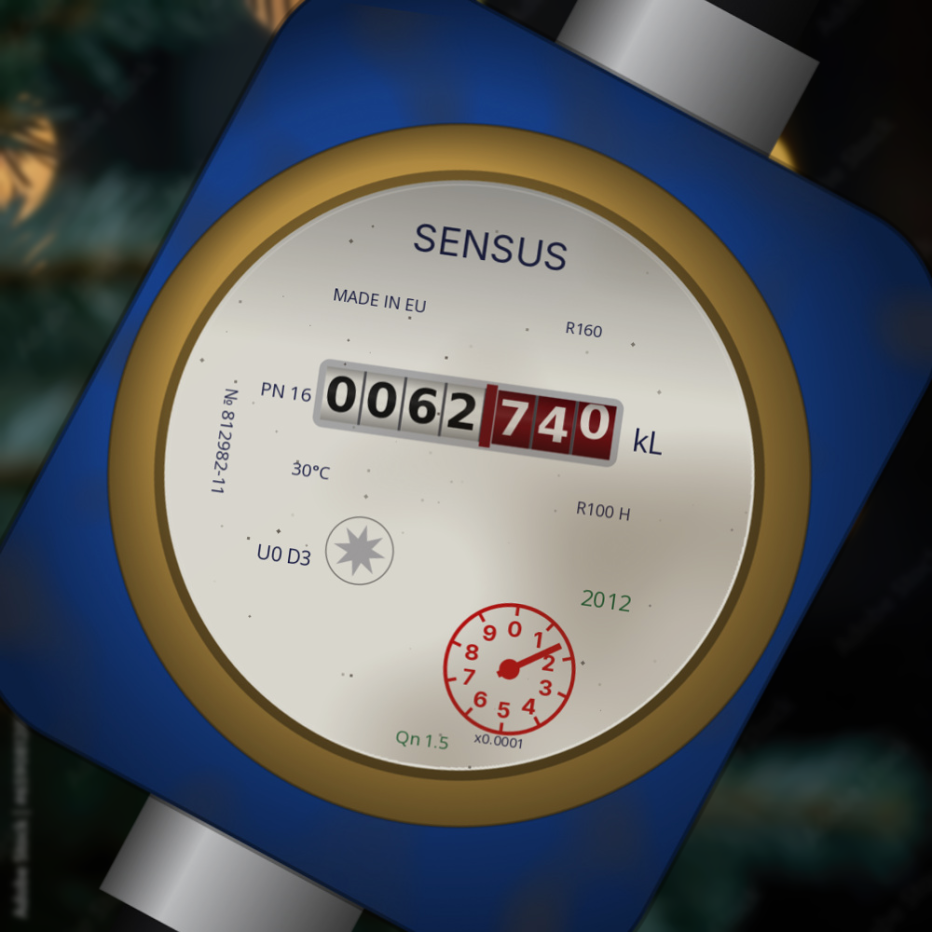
62.7401 kL
